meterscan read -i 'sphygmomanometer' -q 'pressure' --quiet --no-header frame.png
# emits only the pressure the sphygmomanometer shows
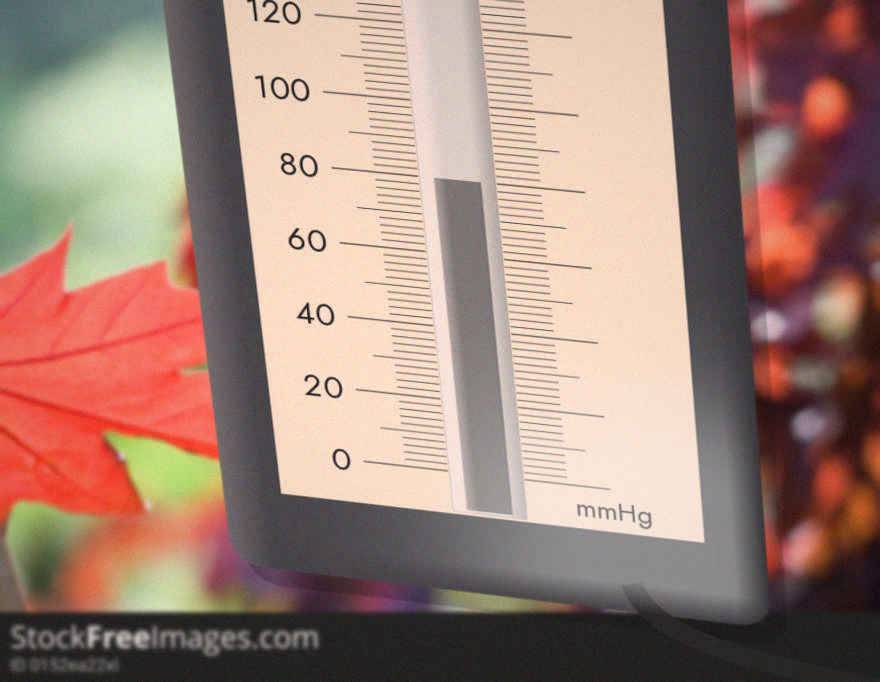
80 mmHg
